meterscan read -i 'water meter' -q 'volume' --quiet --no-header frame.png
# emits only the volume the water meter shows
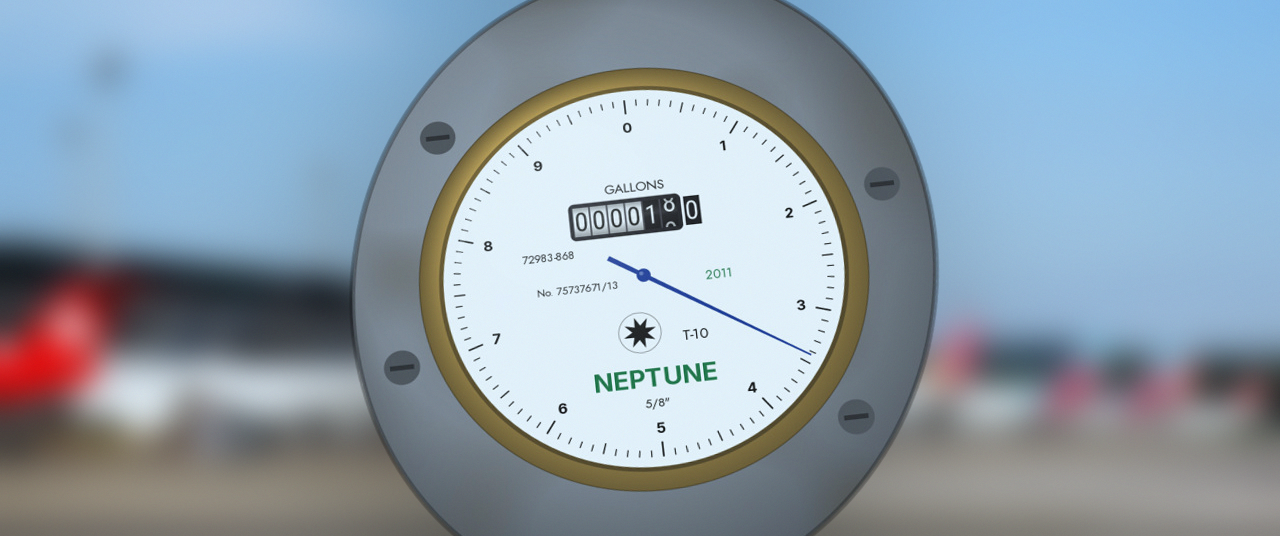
183.4 gal
